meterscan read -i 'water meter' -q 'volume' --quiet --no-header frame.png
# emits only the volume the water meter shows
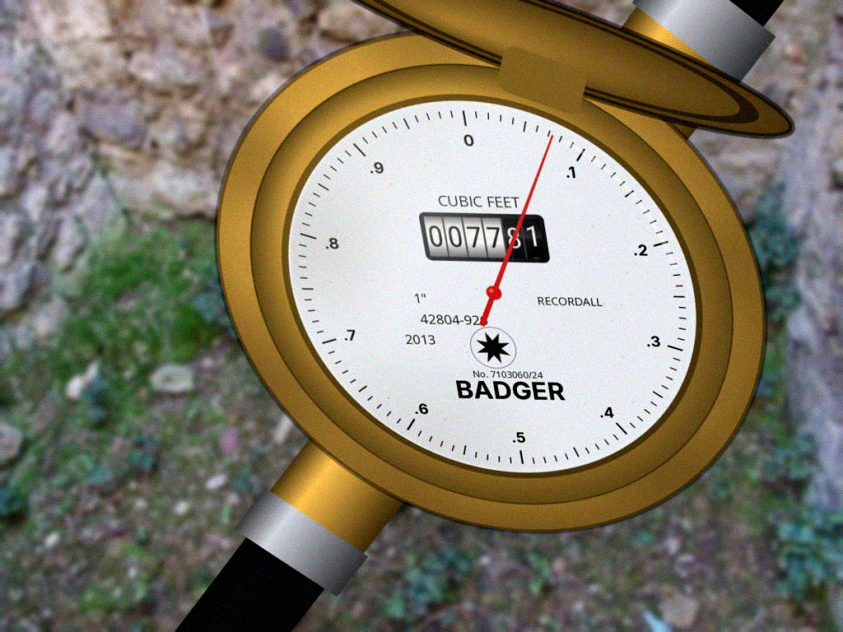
7781.07 ft³
